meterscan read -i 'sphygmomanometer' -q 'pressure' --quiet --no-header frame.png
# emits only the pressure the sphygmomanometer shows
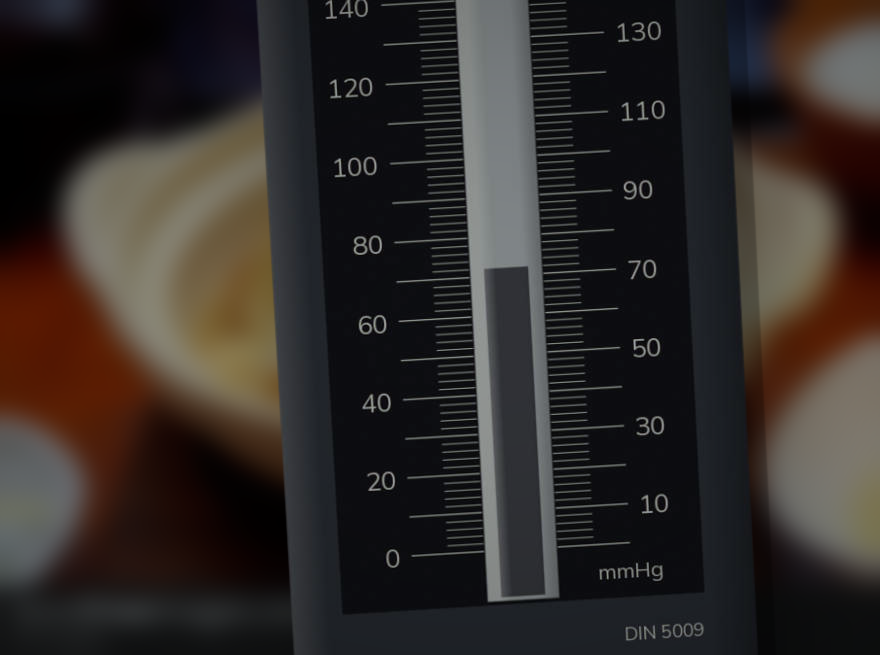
72 mmHg
